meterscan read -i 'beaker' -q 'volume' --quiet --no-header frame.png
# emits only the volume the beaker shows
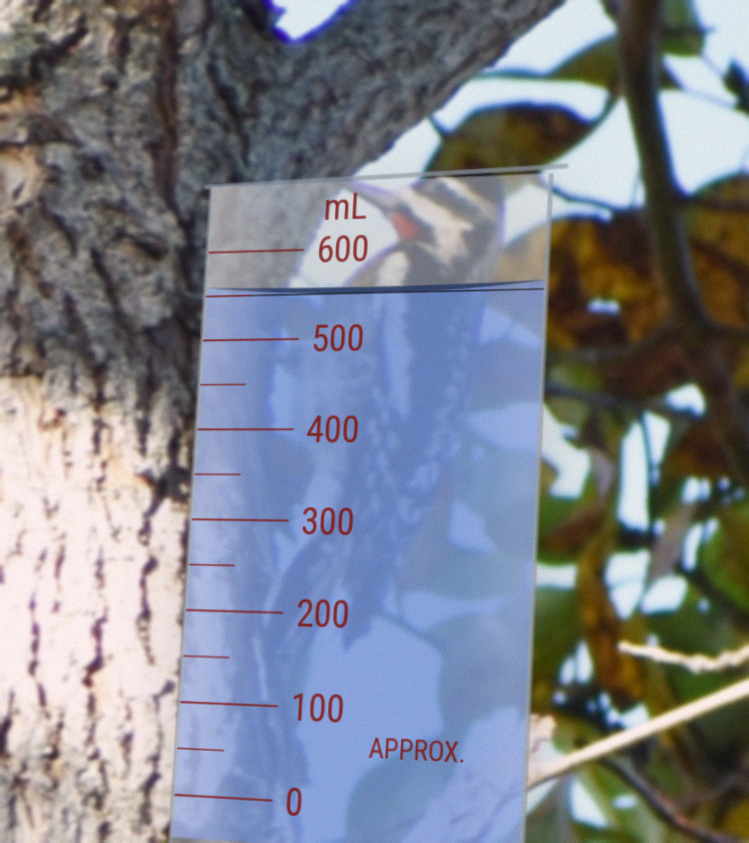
550 mL
